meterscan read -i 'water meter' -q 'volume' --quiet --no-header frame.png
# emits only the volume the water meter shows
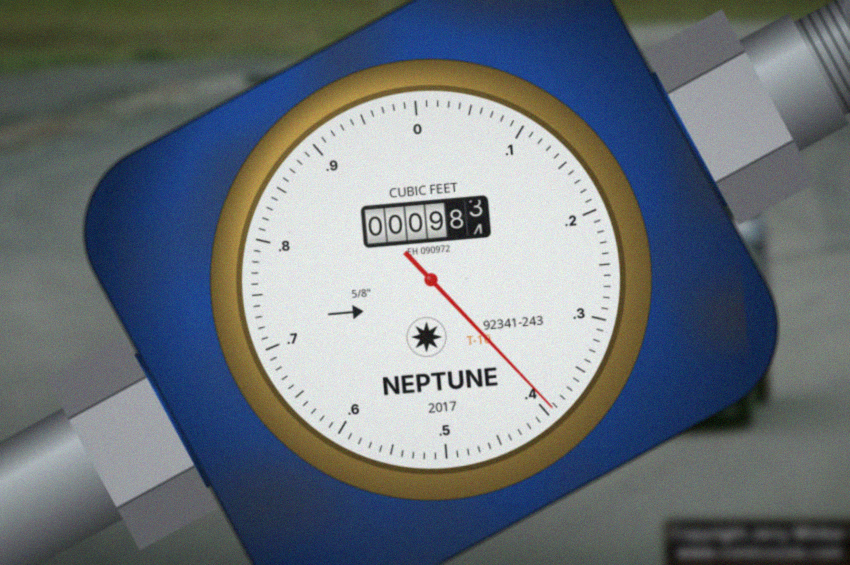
983.39 ft³
